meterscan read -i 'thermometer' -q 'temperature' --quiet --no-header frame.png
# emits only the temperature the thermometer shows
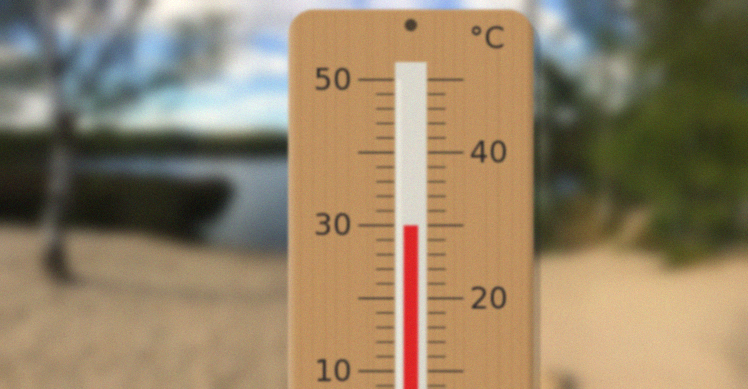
30 °C
